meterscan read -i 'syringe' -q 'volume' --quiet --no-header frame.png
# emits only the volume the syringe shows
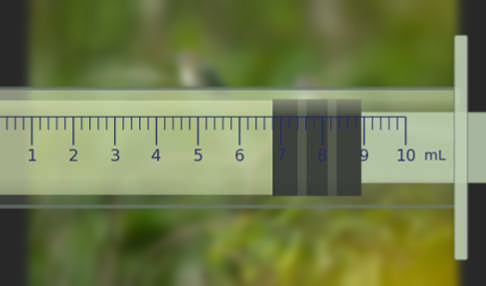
6.8 mL
